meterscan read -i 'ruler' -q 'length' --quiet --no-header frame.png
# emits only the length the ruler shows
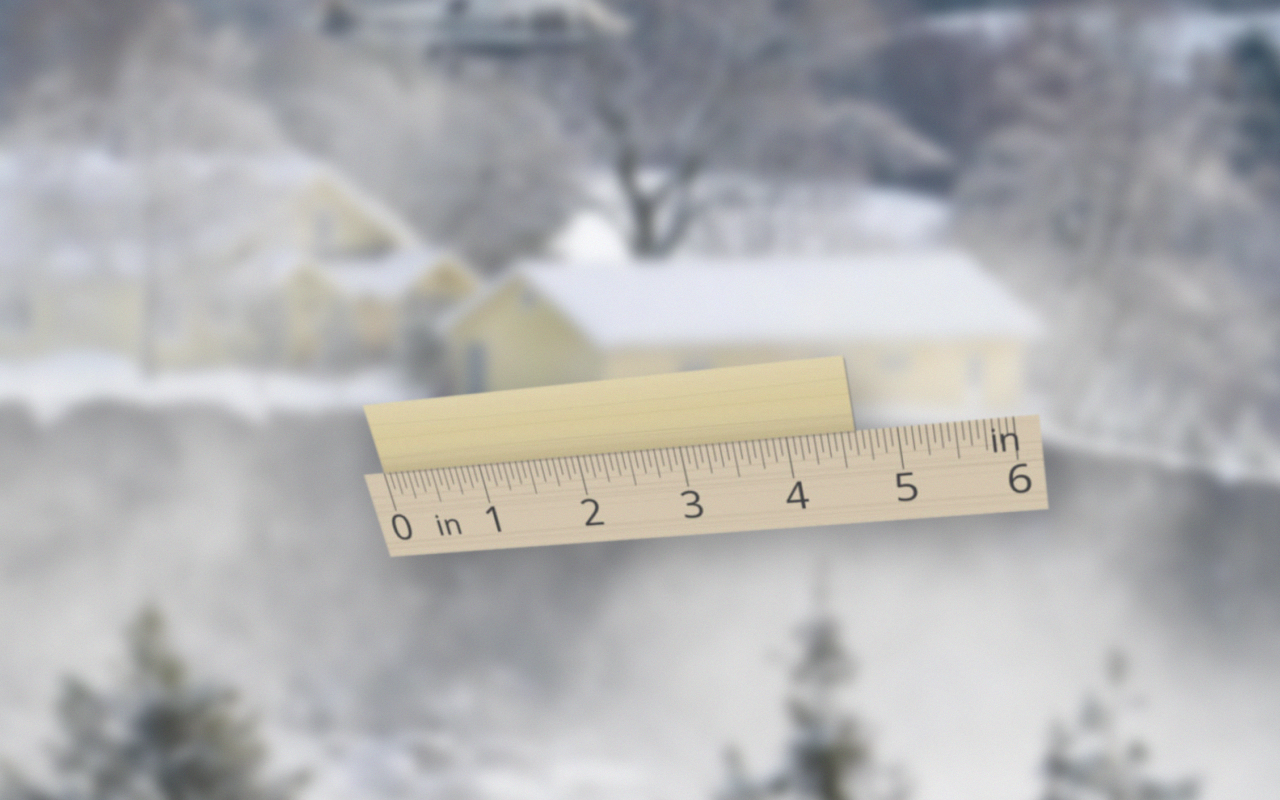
4.625 in
